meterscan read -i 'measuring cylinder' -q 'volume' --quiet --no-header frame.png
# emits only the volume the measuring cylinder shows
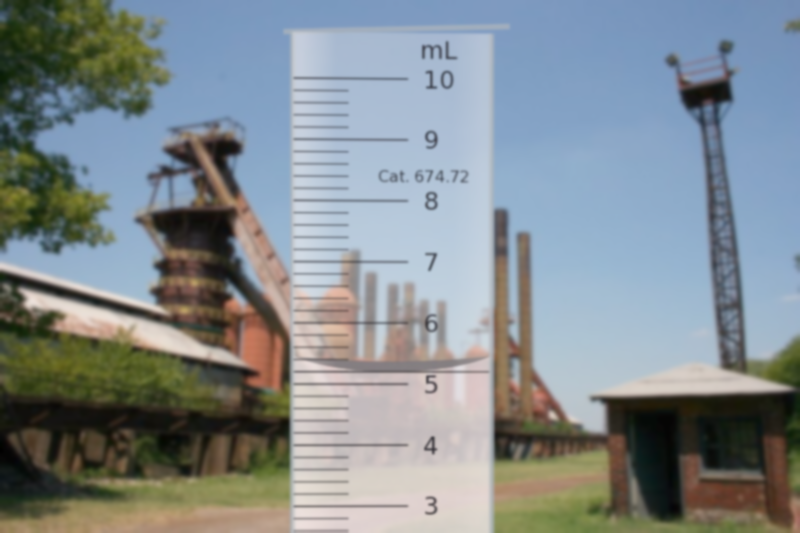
5.2 mL
